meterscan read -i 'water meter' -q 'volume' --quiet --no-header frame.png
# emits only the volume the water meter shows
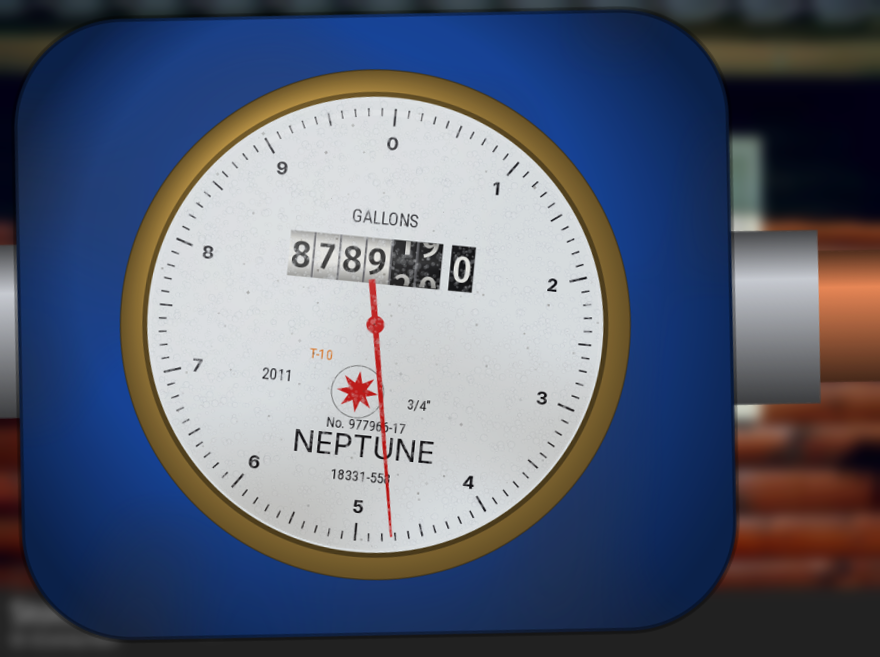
8789194.7 gal
